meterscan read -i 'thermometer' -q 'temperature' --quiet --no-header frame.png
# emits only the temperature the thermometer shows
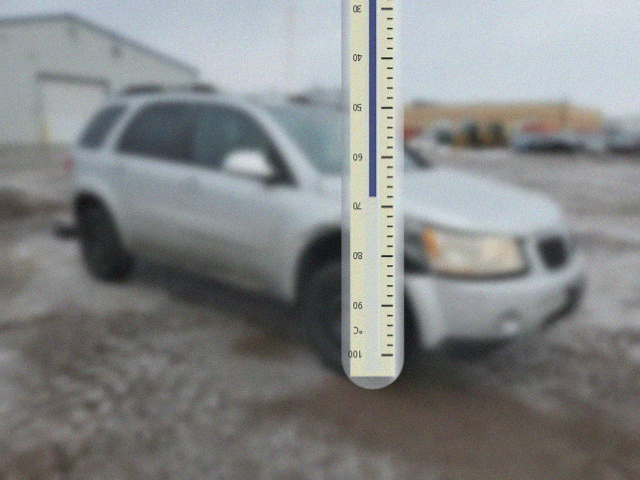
68 °C
